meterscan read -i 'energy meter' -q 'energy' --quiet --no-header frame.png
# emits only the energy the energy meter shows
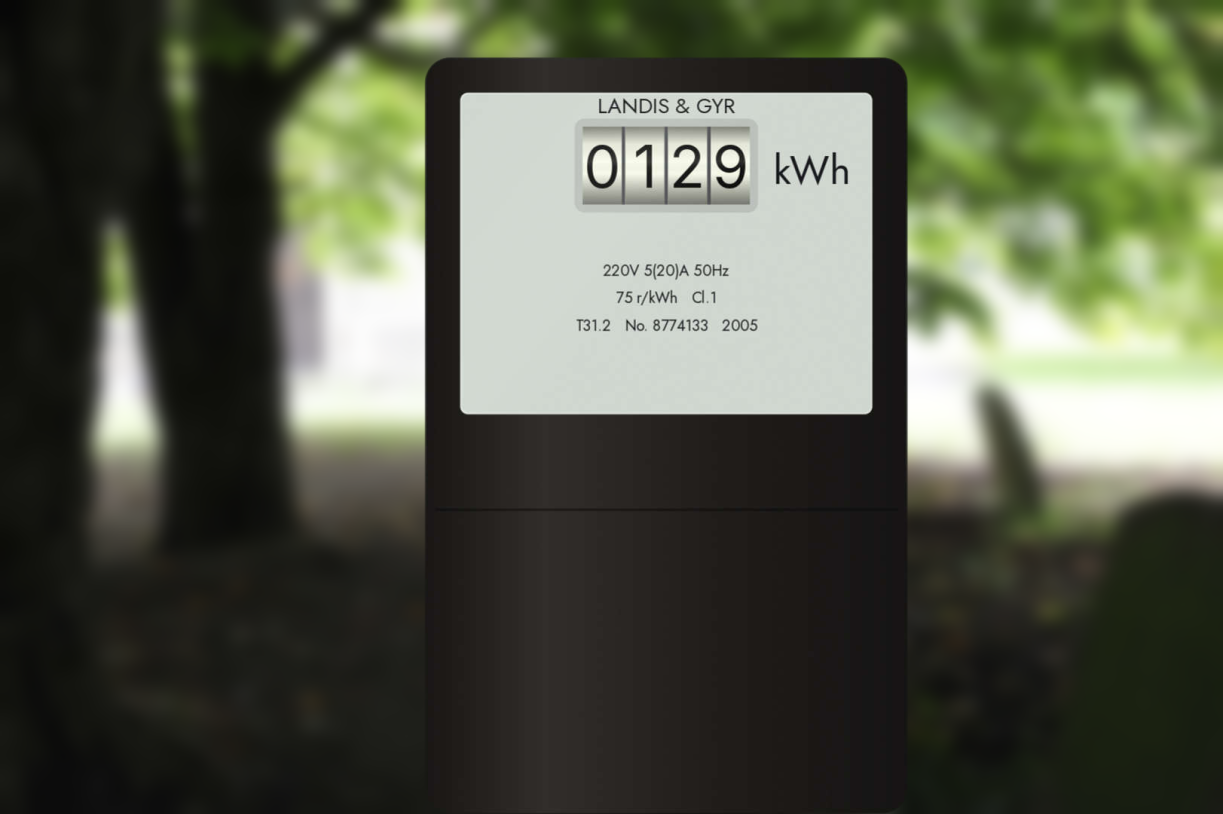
129 kWh
